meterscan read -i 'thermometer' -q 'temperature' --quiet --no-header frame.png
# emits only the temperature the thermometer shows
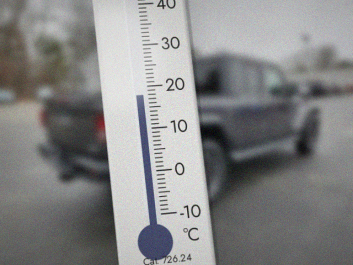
18 °C
